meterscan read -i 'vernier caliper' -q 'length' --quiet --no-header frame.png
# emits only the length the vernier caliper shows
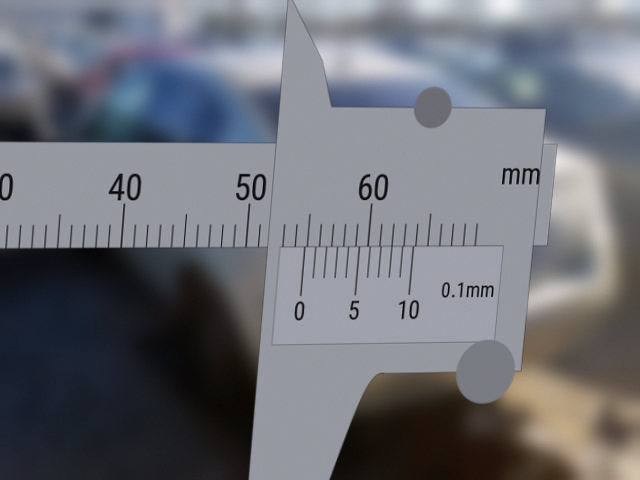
54.8 mm
